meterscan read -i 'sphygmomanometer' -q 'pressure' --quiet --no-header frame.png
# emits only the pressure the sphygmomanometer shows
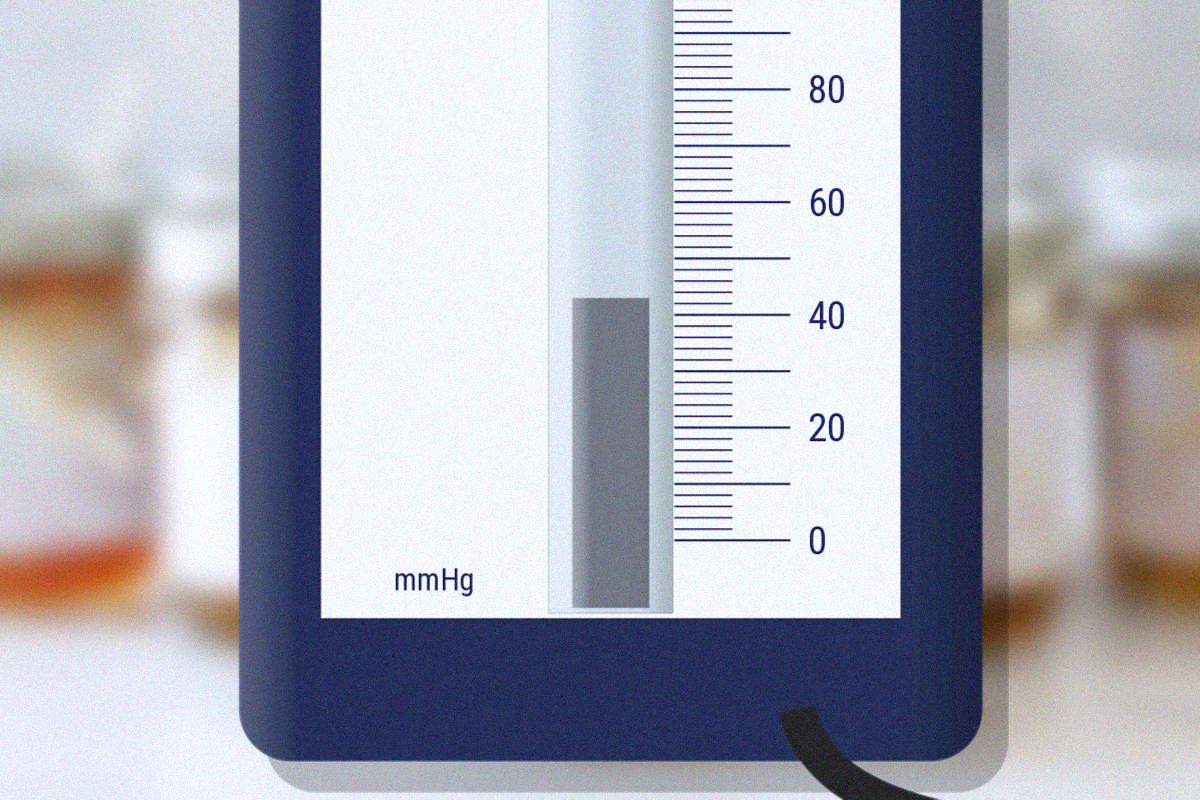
43 mmHg
